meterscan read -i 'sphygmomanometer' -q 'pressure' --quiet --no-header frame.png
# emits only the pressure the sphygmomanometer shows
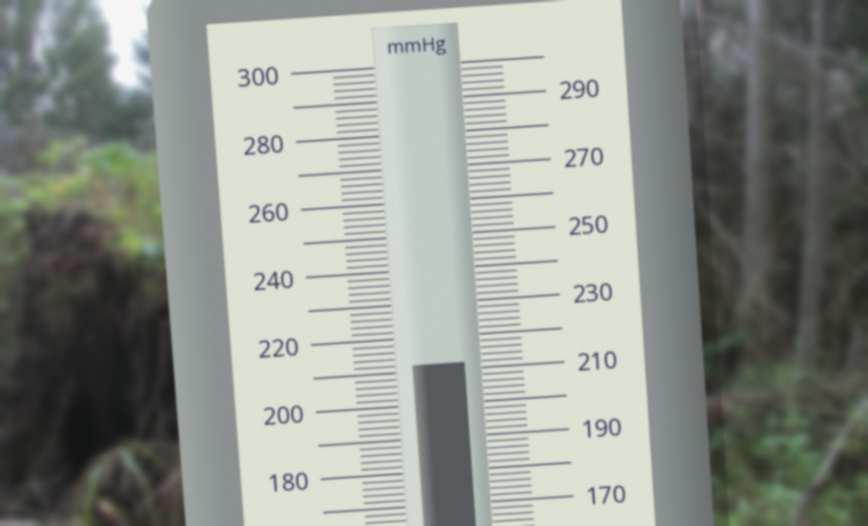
212 mmHg
